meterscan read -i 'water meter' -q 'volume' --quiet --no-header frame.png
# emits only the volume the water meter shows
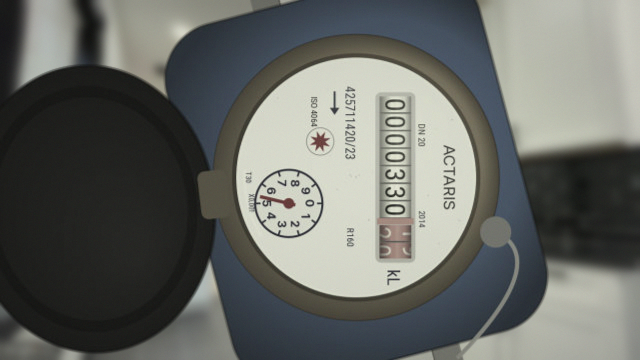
330.195 kL
